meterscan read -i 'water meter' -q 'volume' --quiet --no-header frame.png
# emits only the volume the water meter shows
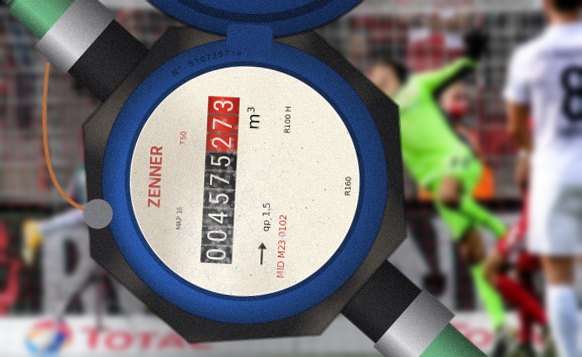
4575.273 m³
